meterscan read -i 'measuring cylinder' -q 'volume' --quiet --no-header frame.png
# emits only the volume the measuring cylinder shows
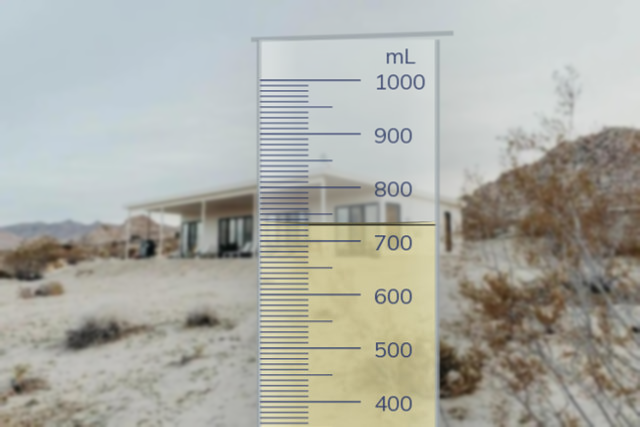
730 mL
